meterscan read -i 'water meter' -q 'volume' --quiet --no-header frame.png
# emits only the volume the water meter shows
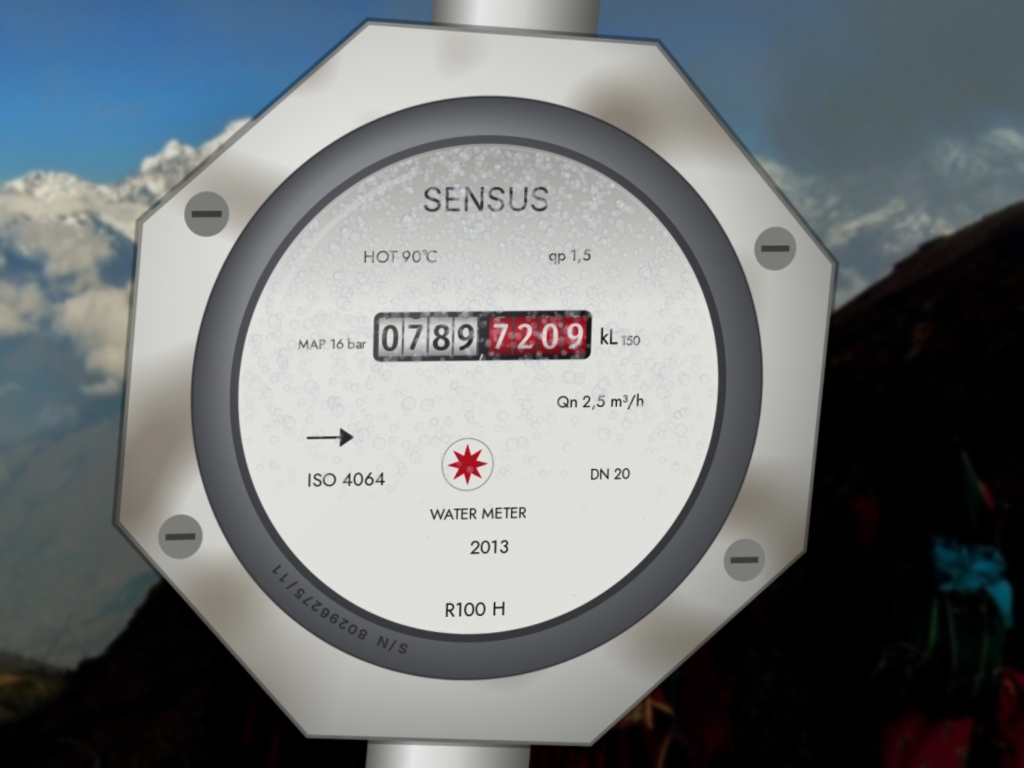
789.7209 kL
